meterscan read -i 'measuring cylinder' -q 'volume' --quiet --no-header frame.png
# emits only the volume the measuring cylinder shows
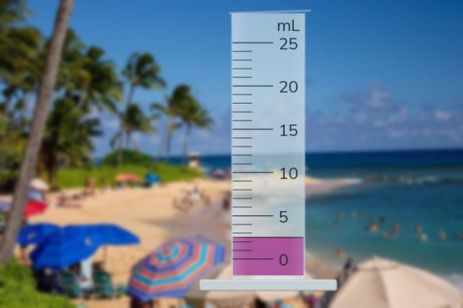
2.5 mL
